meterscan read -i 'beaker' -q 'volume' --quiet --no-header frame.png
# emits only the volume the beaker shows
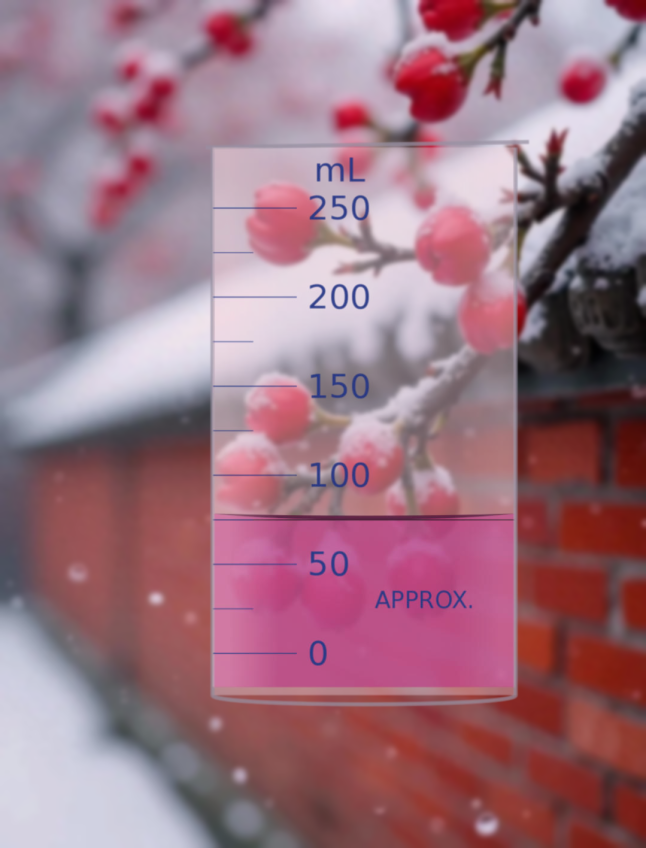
75 mL
